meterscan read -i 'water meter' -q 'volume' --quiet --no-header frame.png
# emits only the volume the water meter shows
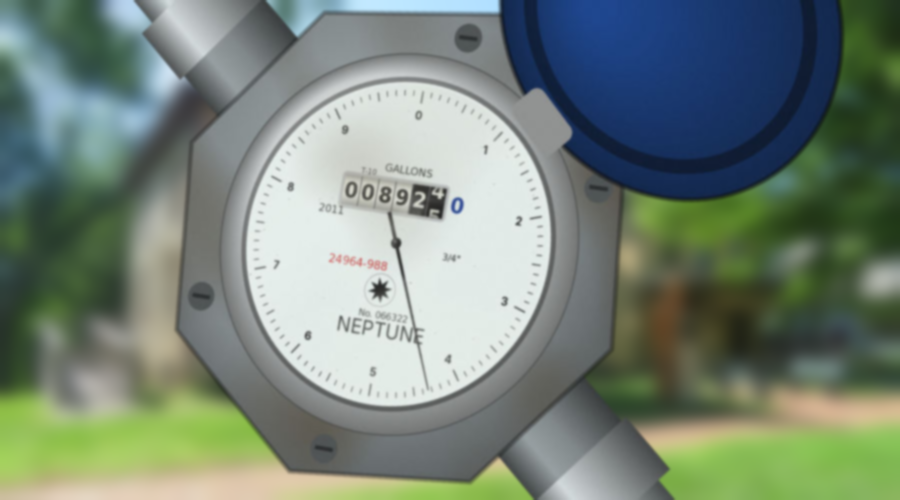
89244.3 gal
